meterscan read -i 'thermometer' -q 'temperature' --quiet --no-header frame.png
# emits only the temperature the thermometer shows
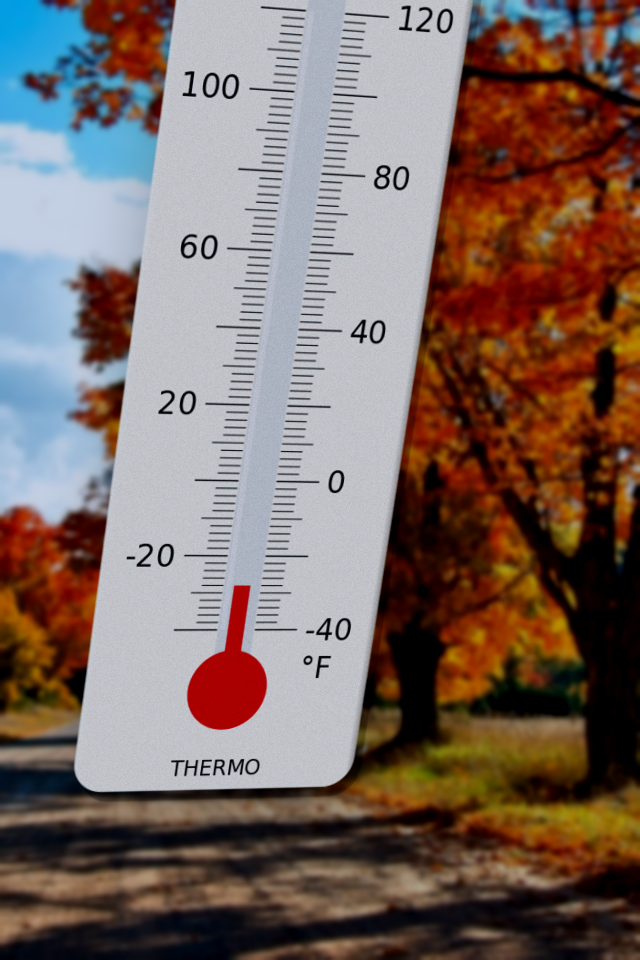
-28 °F
